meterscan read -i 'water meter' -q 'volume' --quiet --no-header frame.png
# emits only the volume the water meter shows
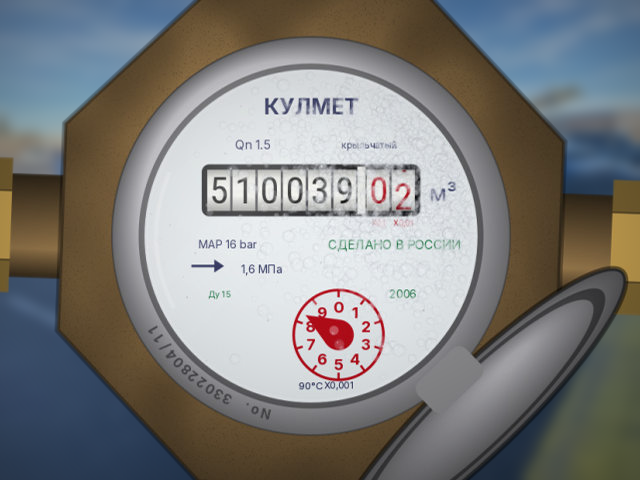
510039.018 m³
